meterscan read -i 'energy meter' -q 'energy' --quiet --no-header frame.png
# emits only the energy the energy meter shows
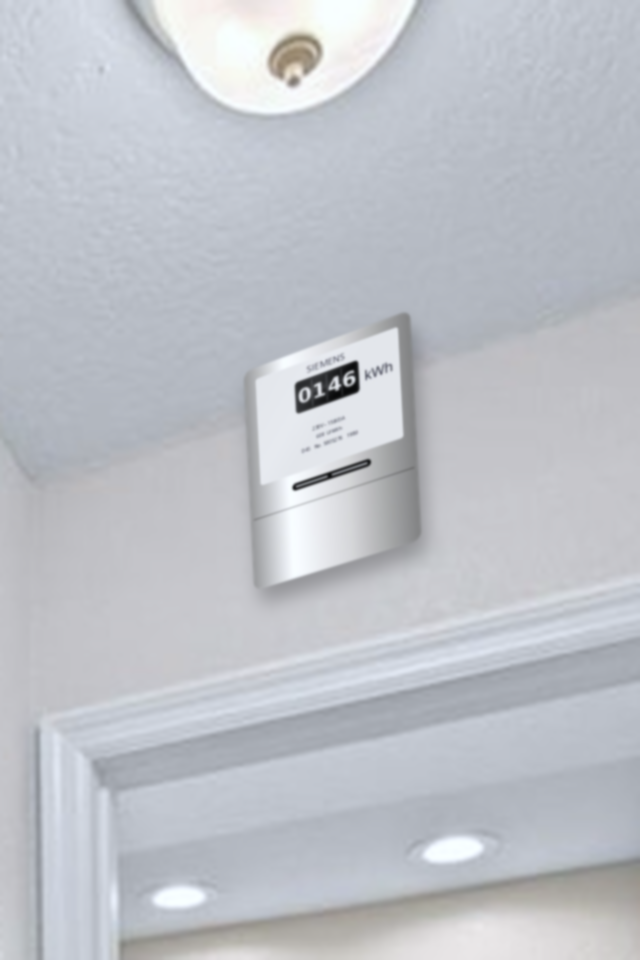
146 kWh
